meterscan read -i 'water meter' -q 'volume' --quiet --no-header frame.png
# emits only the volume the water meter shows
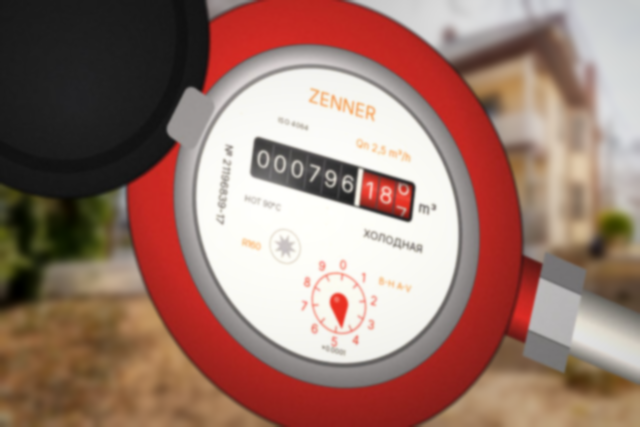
796.1864 m³
